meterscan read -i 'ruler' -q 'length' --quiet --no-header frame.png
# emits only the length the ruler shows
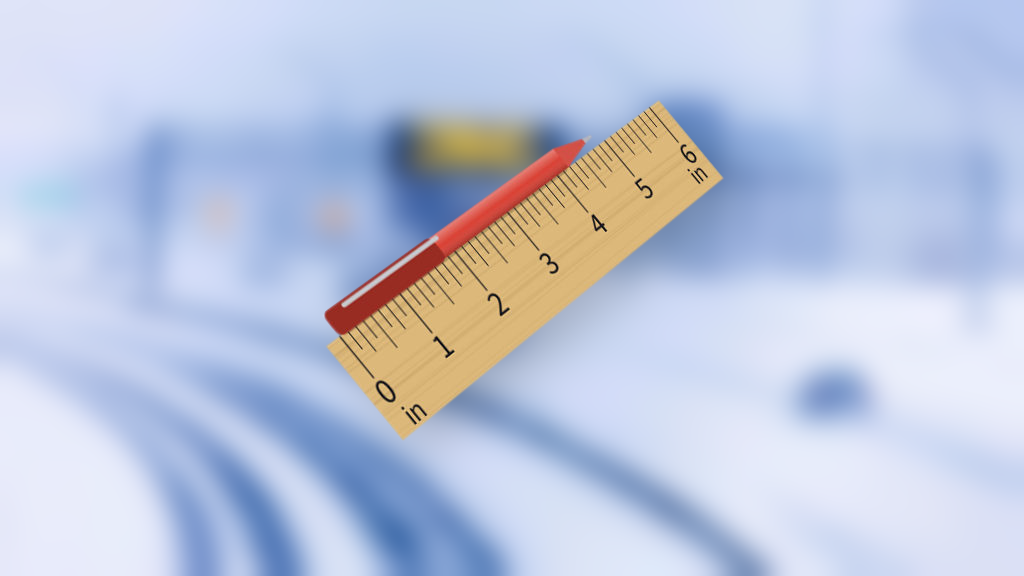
4.875 in
